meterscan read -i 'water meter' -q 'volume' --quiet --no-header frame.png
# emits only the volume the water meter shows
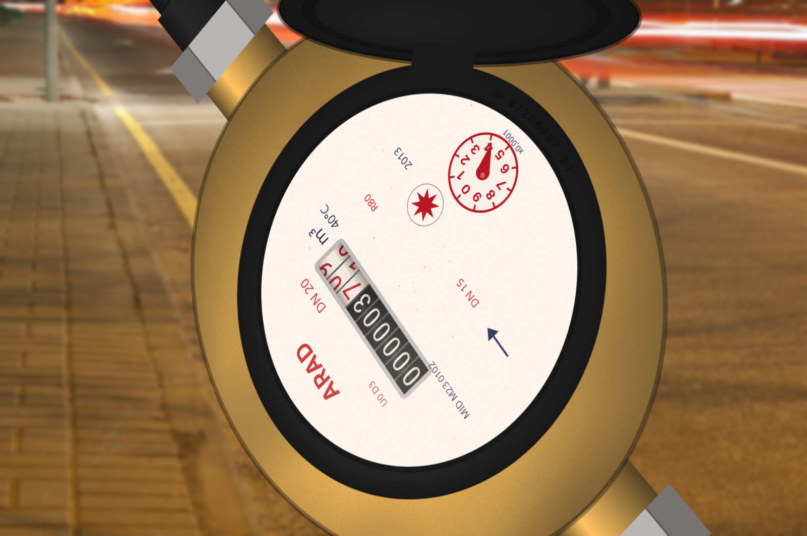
3.7094 m³
